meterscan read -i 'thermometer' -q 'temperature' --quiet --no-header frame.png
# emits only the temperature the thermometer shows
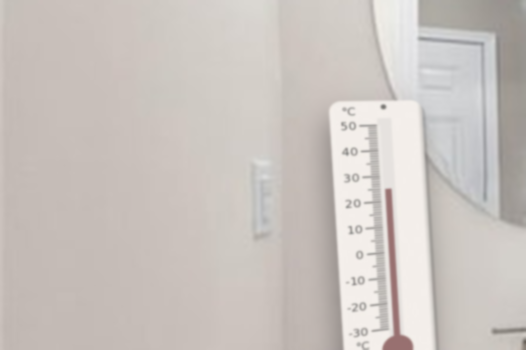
25 °C
